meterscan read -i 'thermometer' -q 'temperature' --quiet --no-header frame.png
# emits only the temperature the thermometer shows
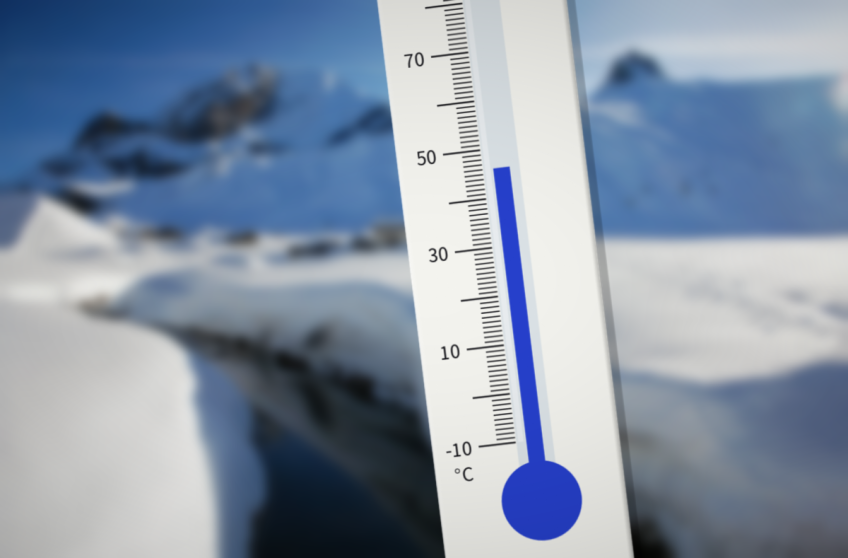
46 °C
